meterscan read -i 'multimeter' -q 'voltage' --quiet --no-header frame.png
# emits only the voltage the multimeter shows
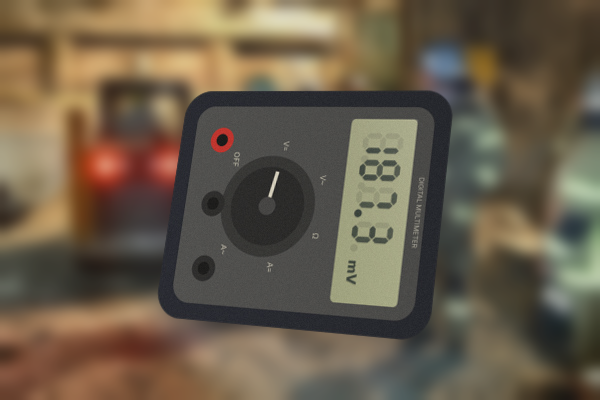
187.3 mV
